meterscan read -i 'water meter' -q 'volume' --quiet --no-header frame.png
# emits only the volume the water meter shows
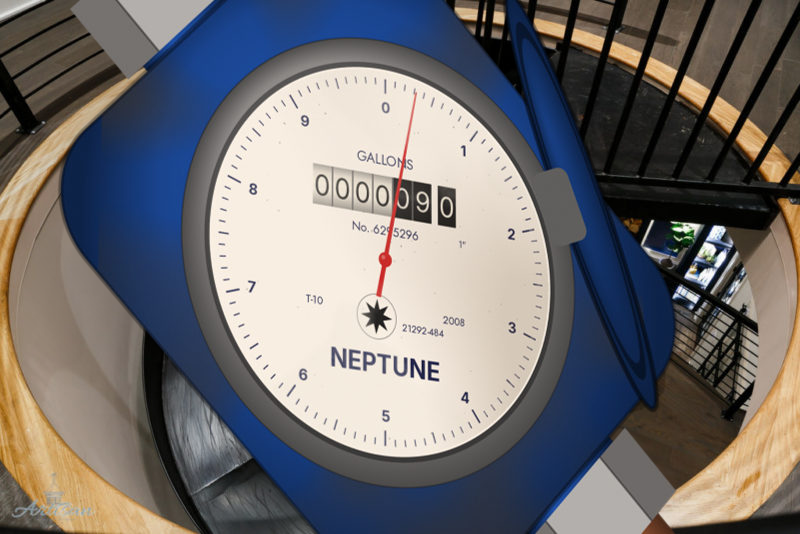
90.3 gal
